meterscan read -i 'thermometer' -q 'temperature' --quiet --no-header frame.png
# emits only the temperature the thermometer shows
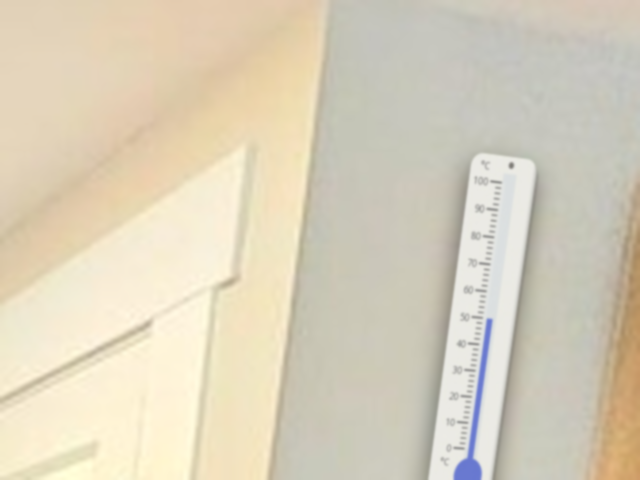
50 °C
